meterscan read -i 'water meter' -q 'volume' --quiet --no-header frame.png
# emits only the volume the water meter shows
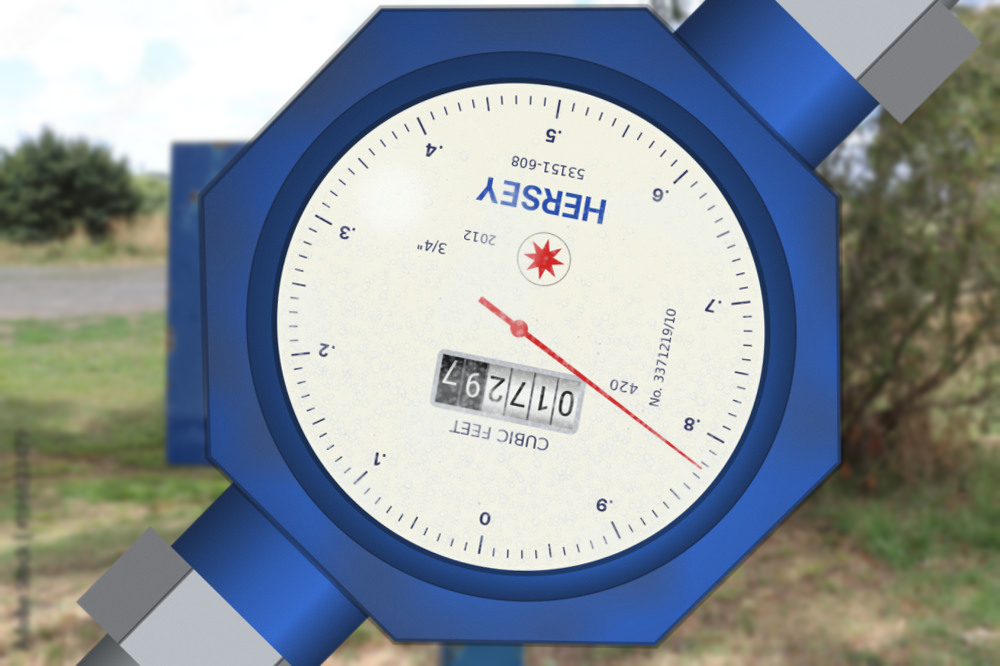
17296.82 ft³
